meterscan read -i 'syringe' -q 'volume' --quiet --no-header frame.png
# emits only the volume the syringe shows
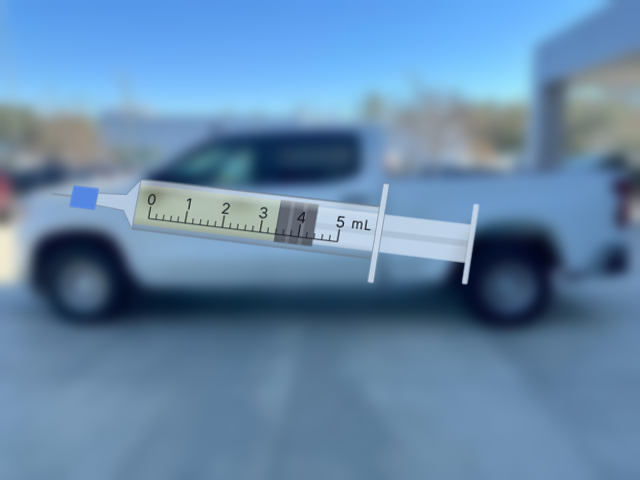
3.4 mL
